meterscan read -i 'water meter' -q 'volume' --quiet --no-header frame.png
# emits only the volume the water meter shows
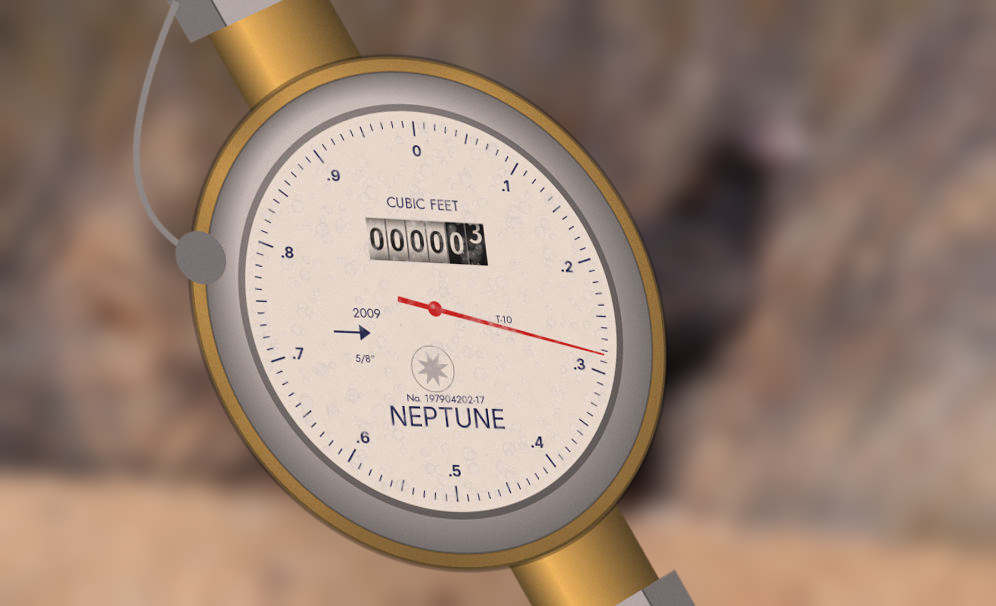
3.28 ft³
